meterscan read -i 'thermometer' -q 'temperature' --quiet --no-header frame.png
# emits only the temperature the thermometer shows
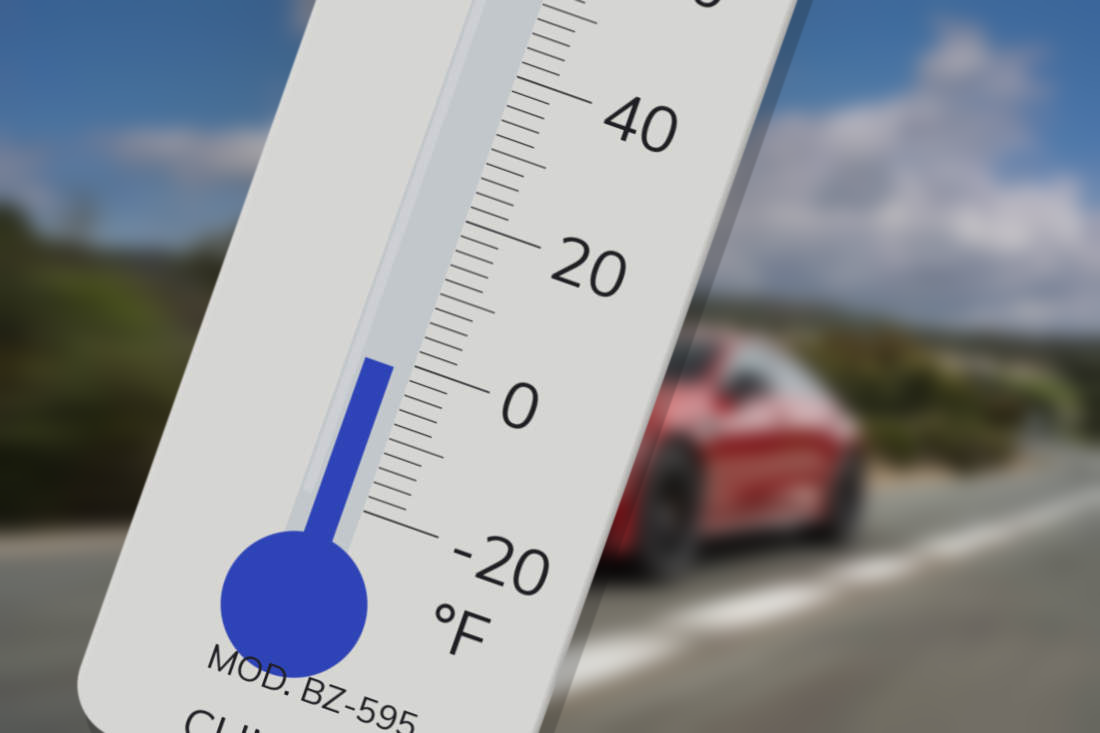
-1 °F
